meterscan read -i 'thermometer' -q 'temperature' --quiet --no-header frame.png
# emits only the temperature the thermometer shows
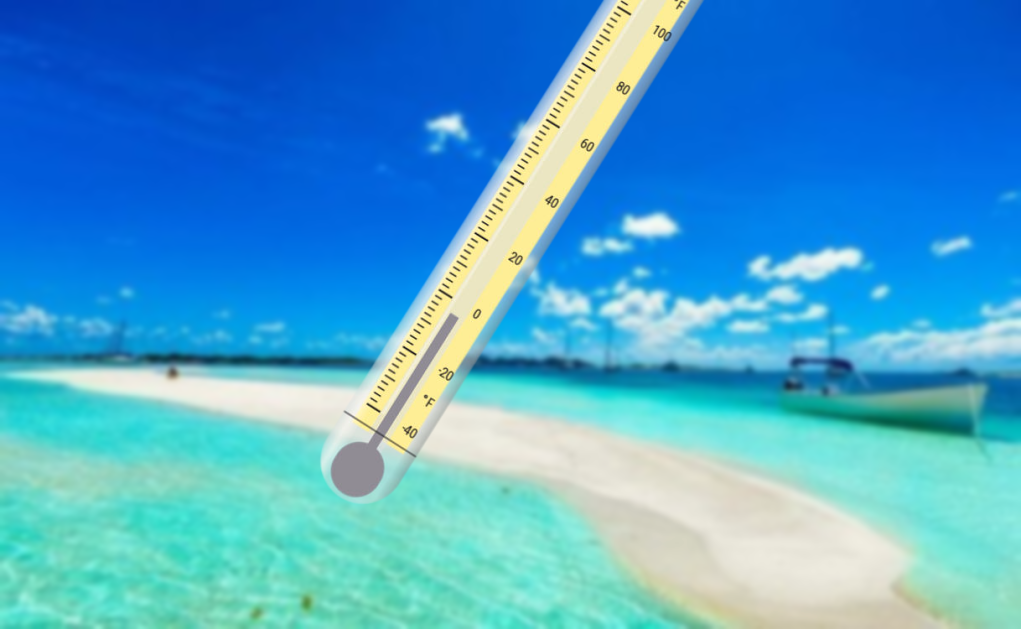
-4 °F
